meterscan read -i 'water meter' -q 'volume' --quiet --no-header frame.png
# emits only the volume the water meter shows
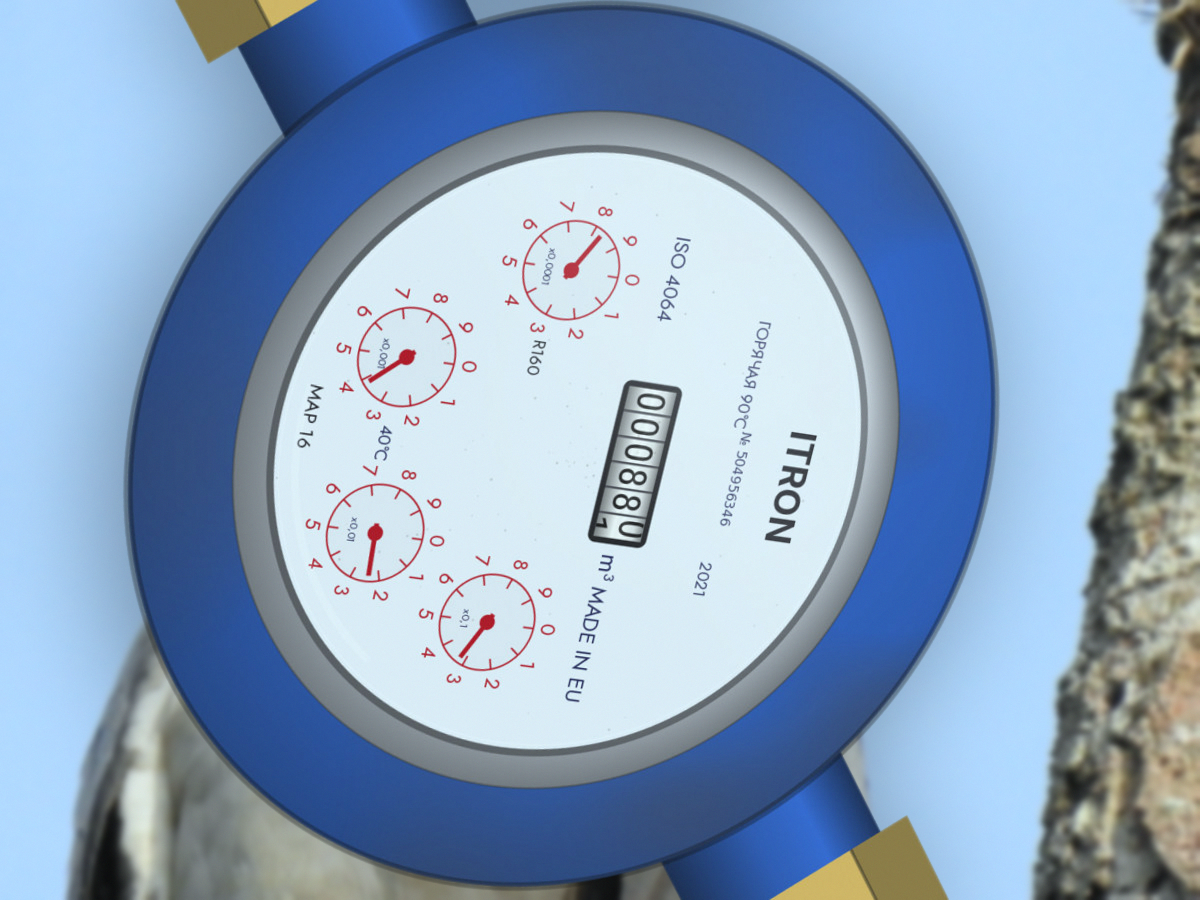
880.3238 m³
